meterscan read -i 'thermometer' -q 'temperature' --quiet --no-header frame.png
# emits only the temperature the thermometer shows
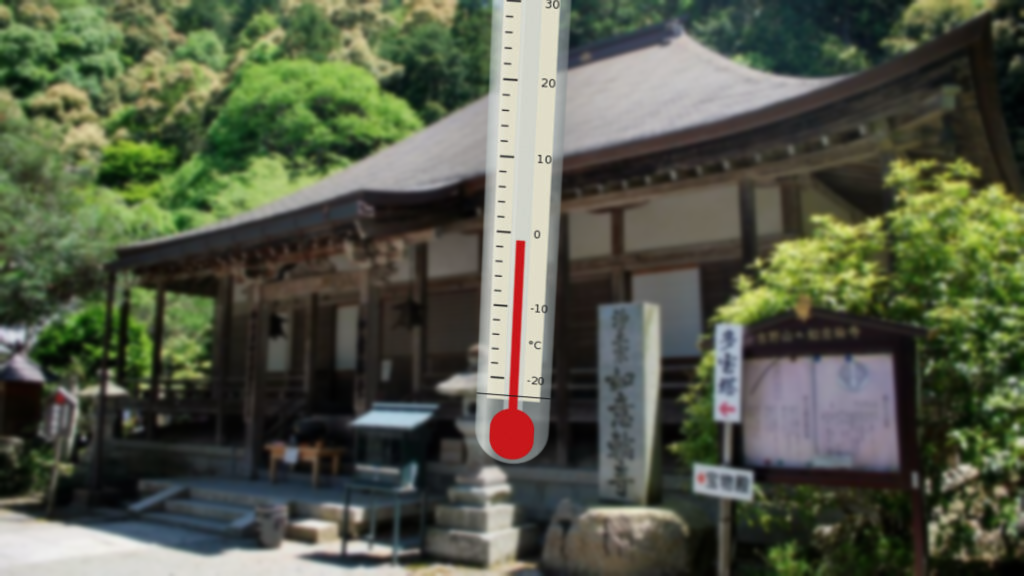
-1 °C
